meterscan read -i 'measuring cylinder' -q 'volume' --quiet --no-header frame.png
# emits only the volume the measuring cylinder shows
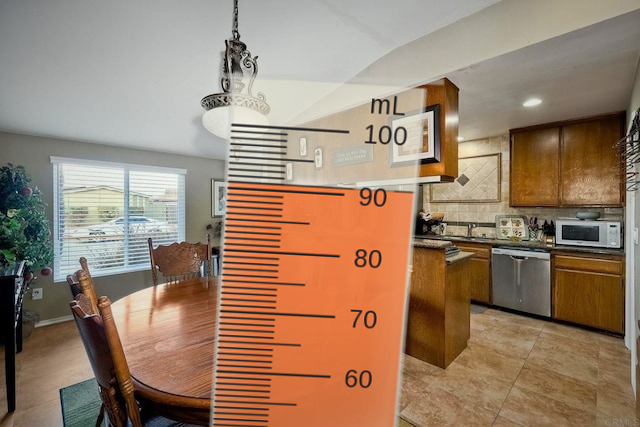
91 mL
